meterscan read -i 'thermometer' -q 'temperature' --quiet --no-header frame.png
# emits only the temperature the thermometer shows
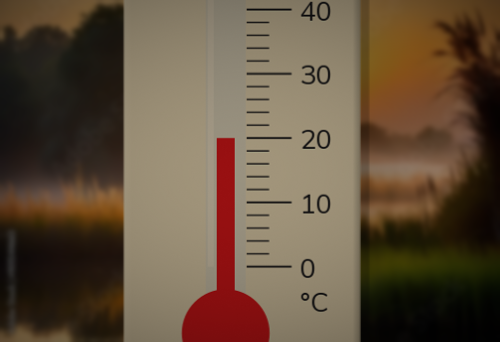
20 °C
